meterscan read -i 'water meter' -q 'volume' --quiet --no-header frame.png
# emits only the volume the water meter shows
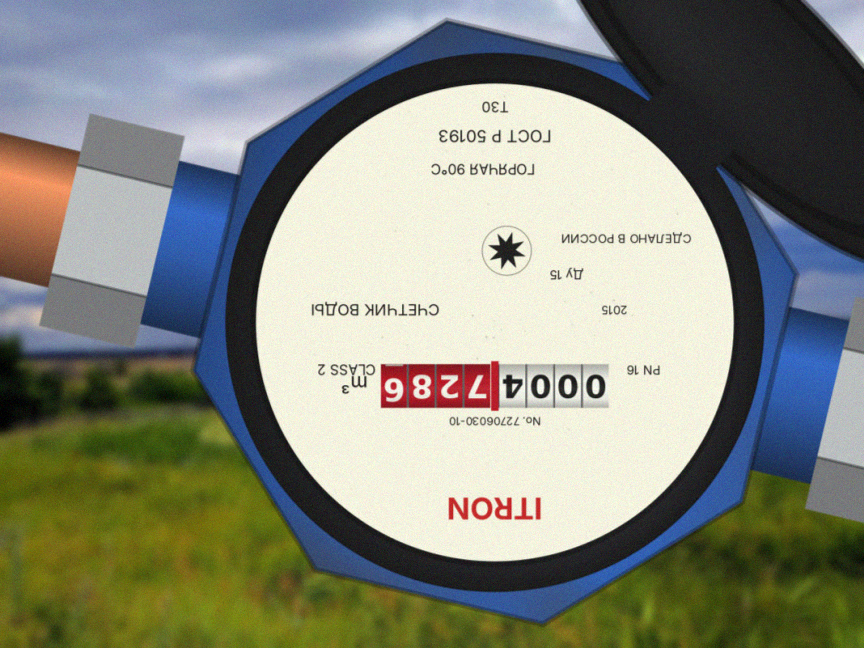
4.7286 m³
